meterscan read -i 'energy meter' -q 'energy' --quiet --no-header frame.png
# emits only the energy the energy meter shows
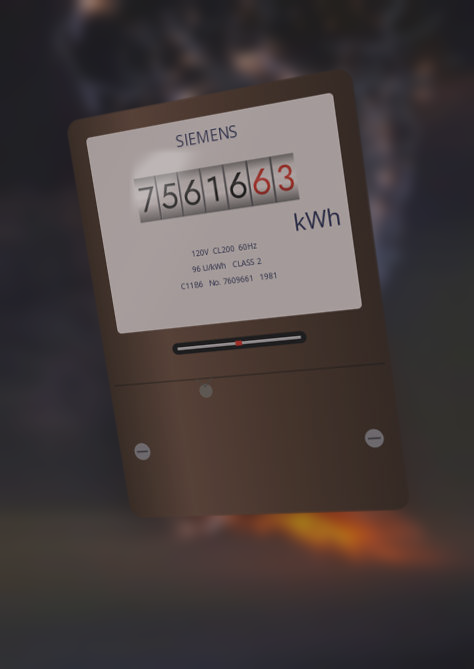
75616.63 kWh
